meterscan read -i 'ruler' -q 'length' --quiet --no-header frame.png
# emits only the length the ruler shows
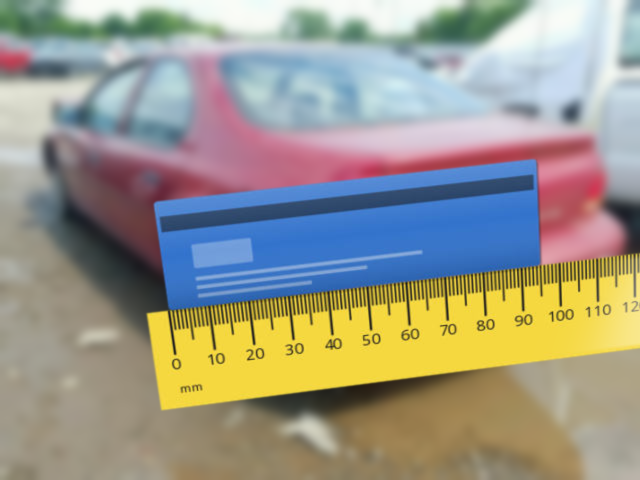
95 mm
